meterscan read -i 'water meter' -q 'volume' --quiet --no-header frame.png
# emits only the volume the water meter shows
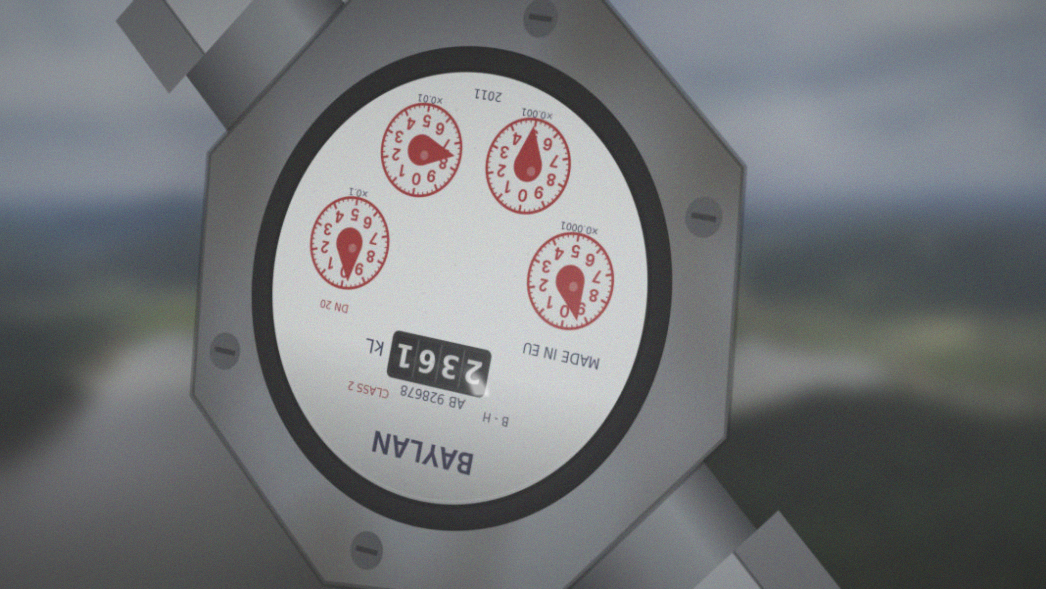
2360.9749 kL
